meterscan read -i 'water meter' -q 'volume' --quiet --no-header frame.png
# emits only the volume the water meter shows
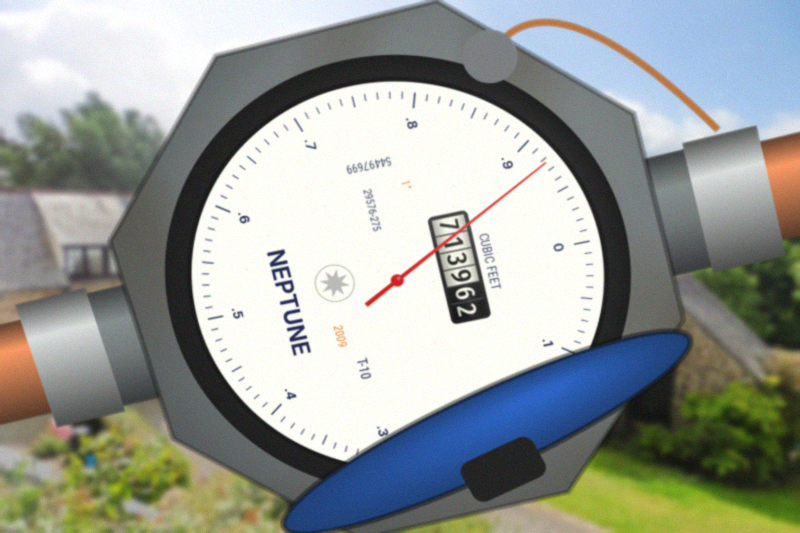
713961.92 ft³
